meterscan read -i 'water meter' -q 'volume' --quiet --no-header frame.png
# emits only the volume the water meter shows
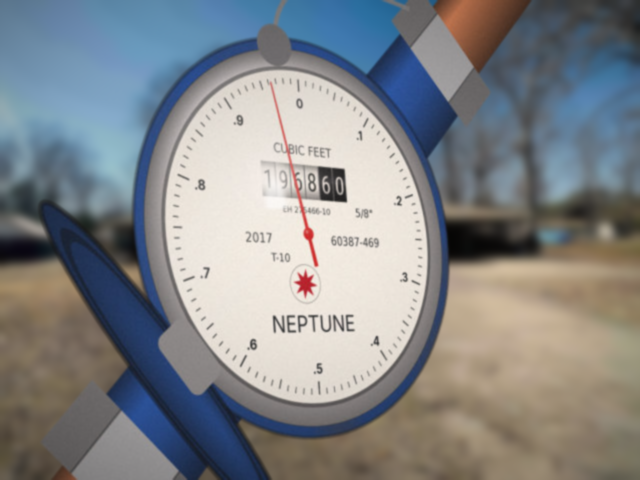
196859.96 ft³
